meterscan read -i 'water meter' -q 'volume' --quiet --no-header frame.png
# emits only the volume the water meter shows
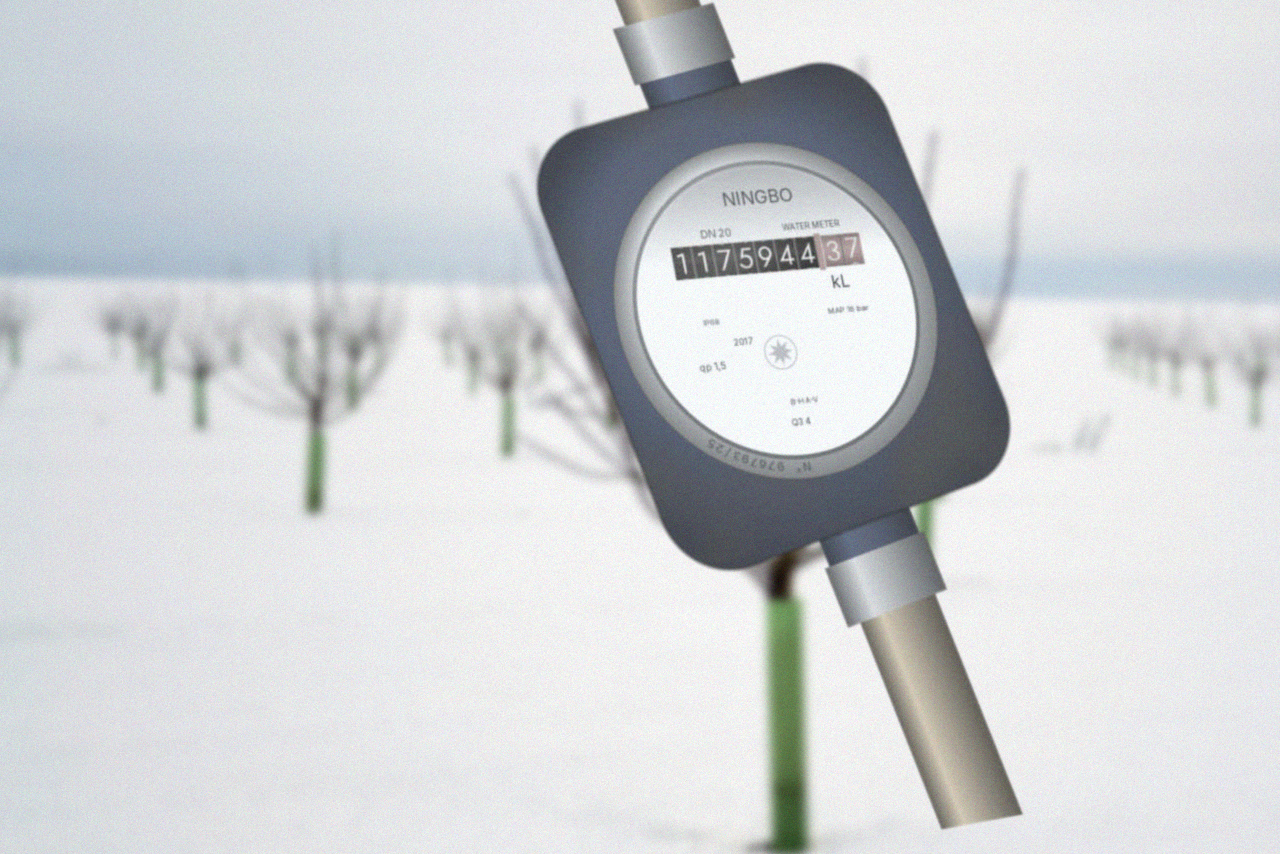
1175944.37 kL
